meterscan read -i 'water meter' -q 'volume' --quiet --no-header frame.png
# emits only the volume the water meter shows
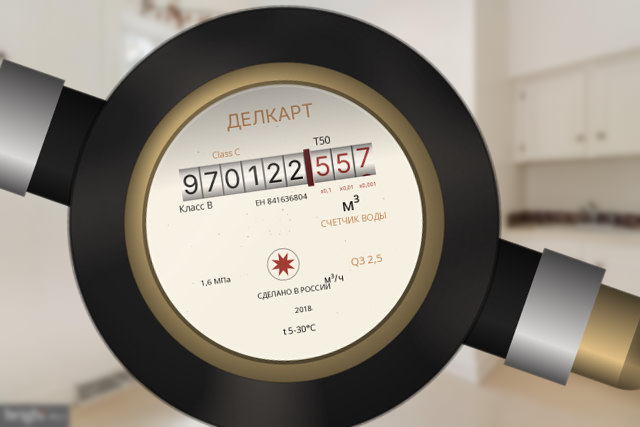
970122.557 m³
